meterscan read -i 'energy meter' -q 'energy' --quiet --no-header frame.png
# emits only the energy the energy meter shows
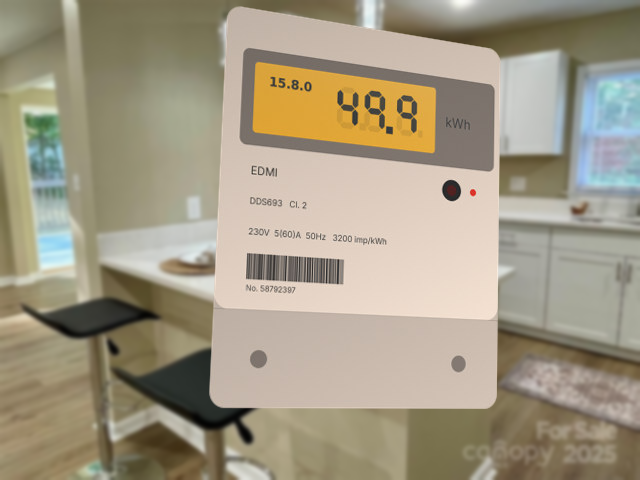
49.9 kWh
